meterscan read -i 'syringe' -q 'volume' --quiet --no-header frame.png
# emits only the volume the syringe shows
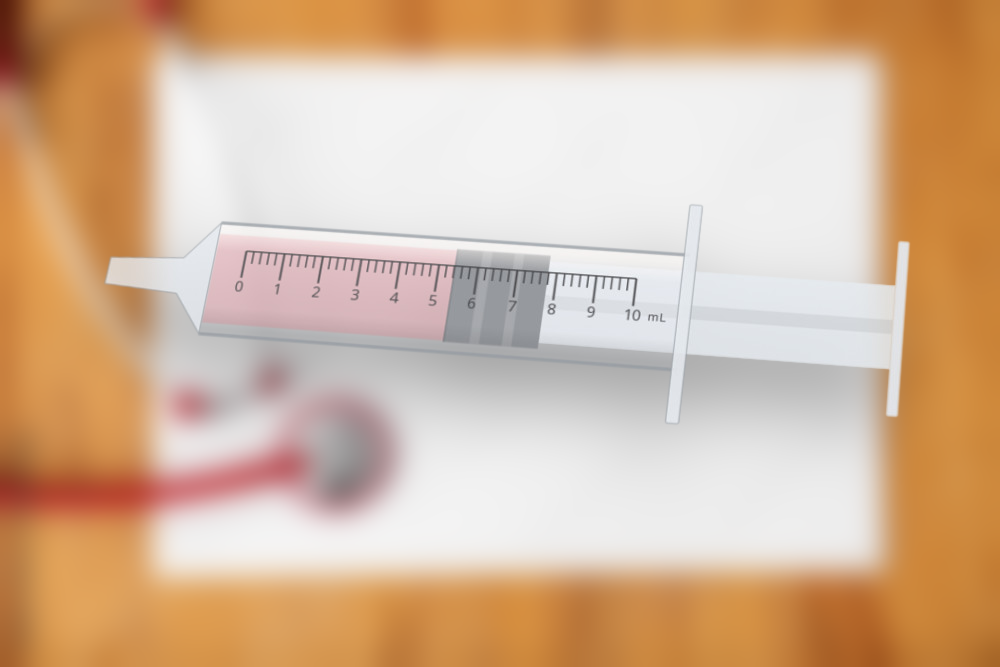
5.4 mL
